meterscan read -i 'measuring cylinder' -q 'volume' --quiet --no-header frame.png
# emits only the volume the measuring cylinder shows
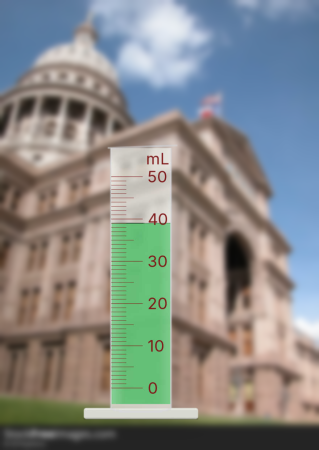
39 mL
